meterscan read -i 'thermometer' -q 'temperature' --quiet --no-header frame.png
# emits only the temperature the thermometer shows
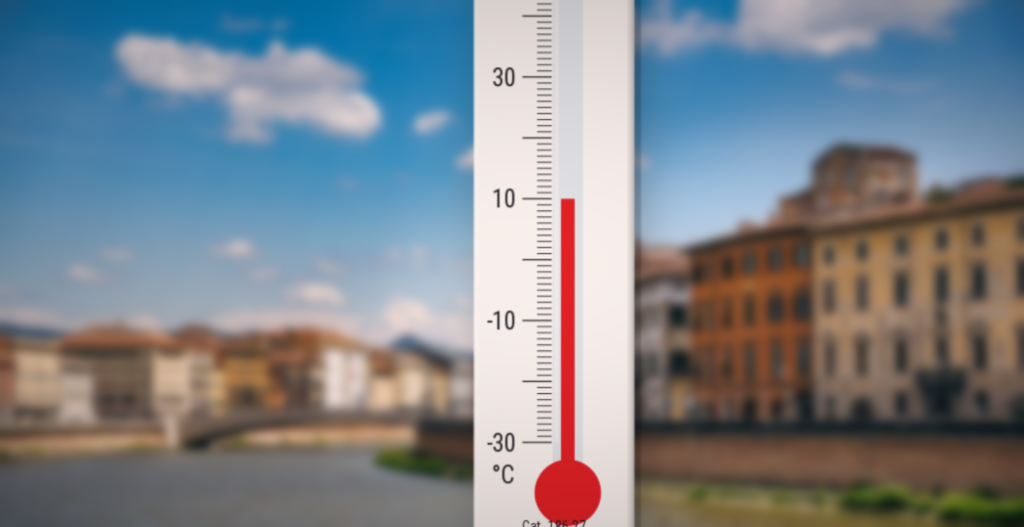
10 °C
